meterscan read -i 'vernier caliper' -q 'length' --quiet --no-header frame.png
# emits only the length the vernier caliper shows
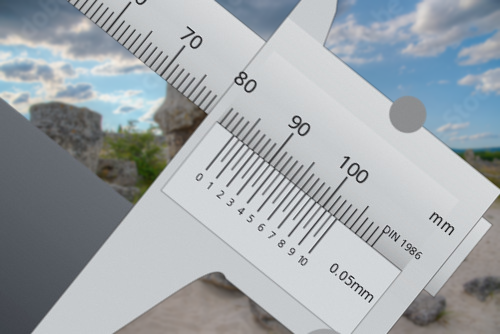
83.6 mm
